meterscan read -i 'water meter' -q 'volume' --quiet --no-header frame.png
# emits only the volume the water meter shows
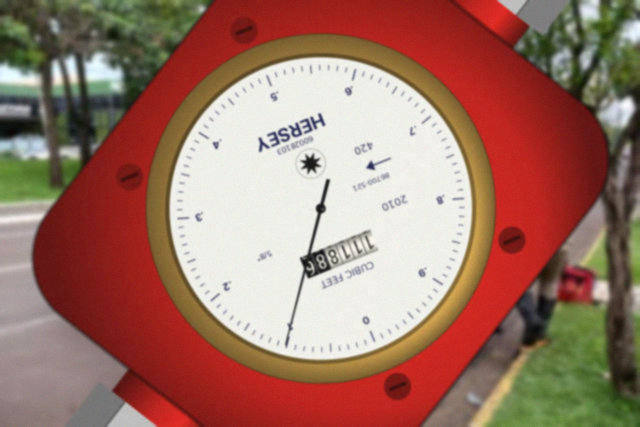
111886.10 ft³
